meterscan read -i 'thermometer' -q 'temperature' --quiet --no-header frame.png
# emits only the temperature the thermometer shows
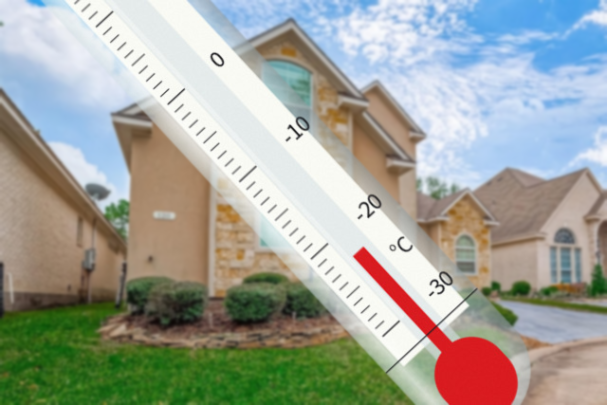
-22.5 °C
